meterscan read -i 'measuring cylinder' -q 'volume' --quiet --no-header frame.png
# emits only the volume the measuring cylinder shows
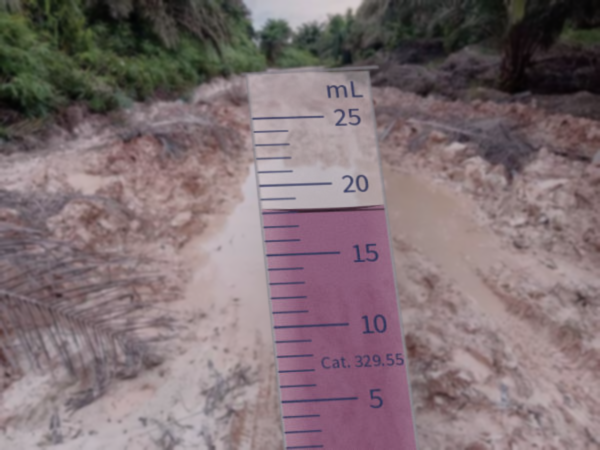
18 mL
